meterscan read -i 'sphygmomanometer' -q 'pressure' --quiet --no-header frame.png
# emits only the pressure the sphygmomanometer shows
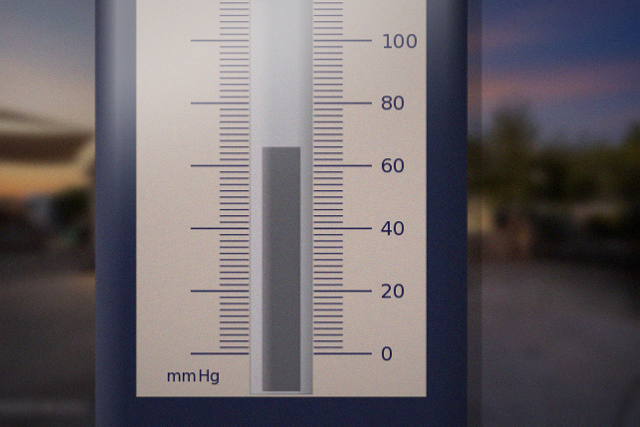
66 mmHg
